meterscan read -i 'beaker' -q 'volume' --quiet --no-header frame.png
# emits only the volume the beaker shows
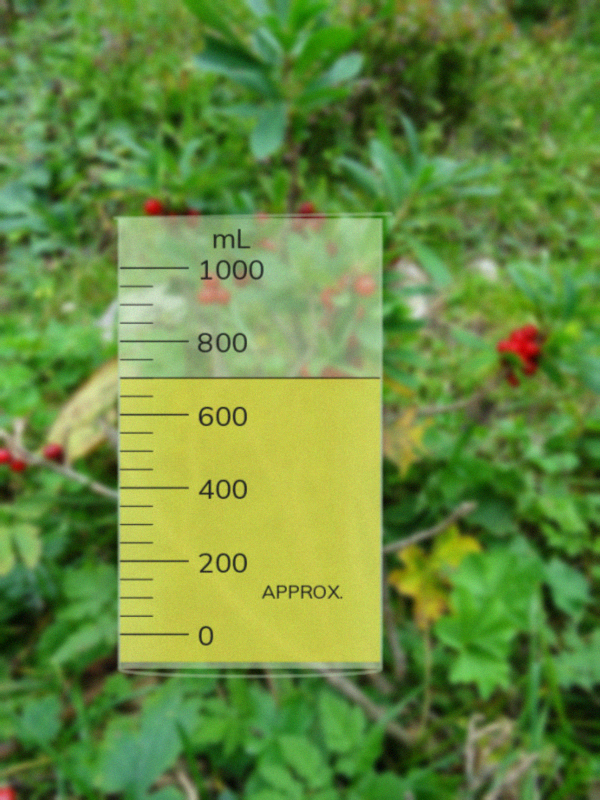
700 mL
